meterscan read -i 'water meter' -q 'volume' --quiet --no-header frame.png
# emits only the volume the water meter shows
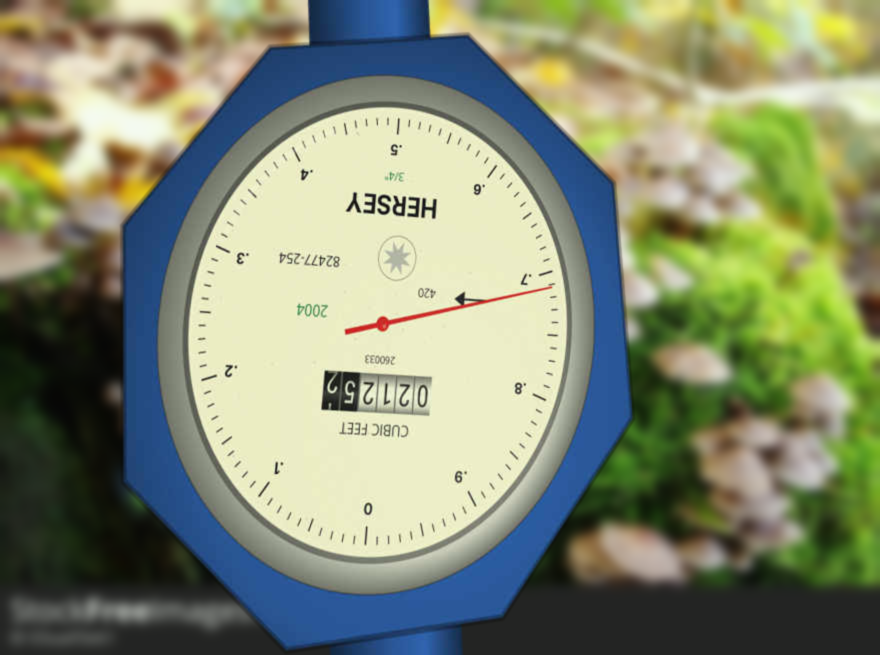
21251.71 ft³
